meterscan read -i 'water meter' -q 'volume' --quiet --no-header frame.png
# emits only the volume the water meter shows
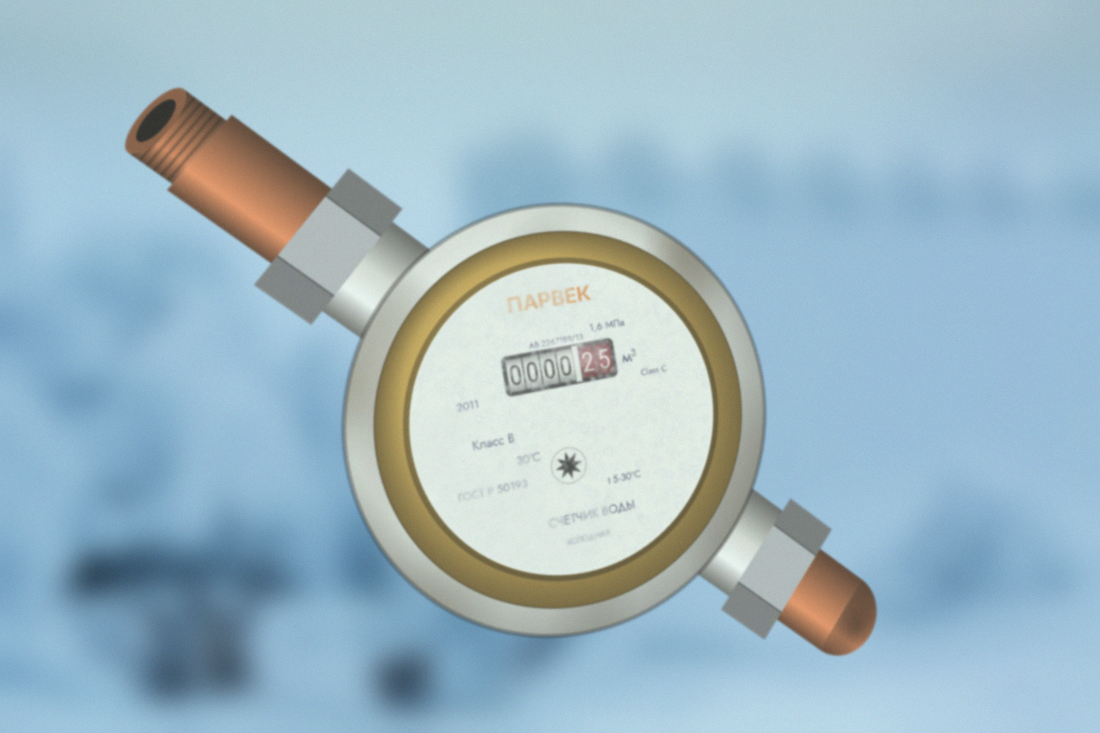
0.25 m³
